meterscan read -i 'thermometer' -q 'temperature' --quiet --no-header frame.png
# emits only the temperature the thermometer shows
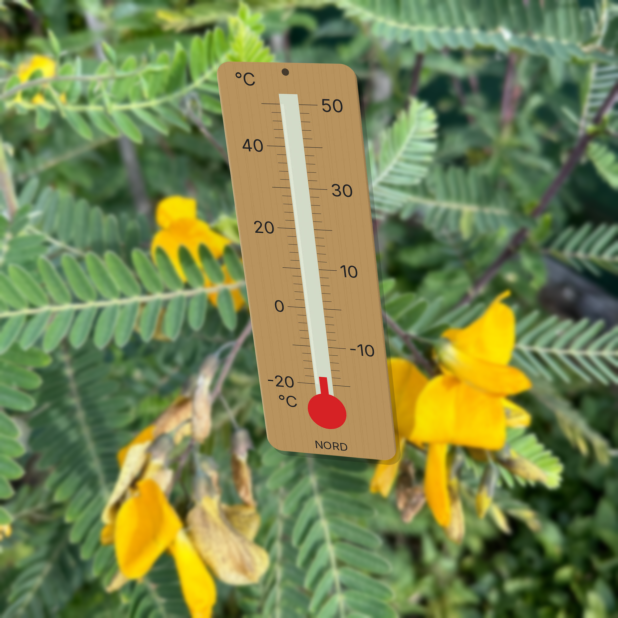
-18 °C
